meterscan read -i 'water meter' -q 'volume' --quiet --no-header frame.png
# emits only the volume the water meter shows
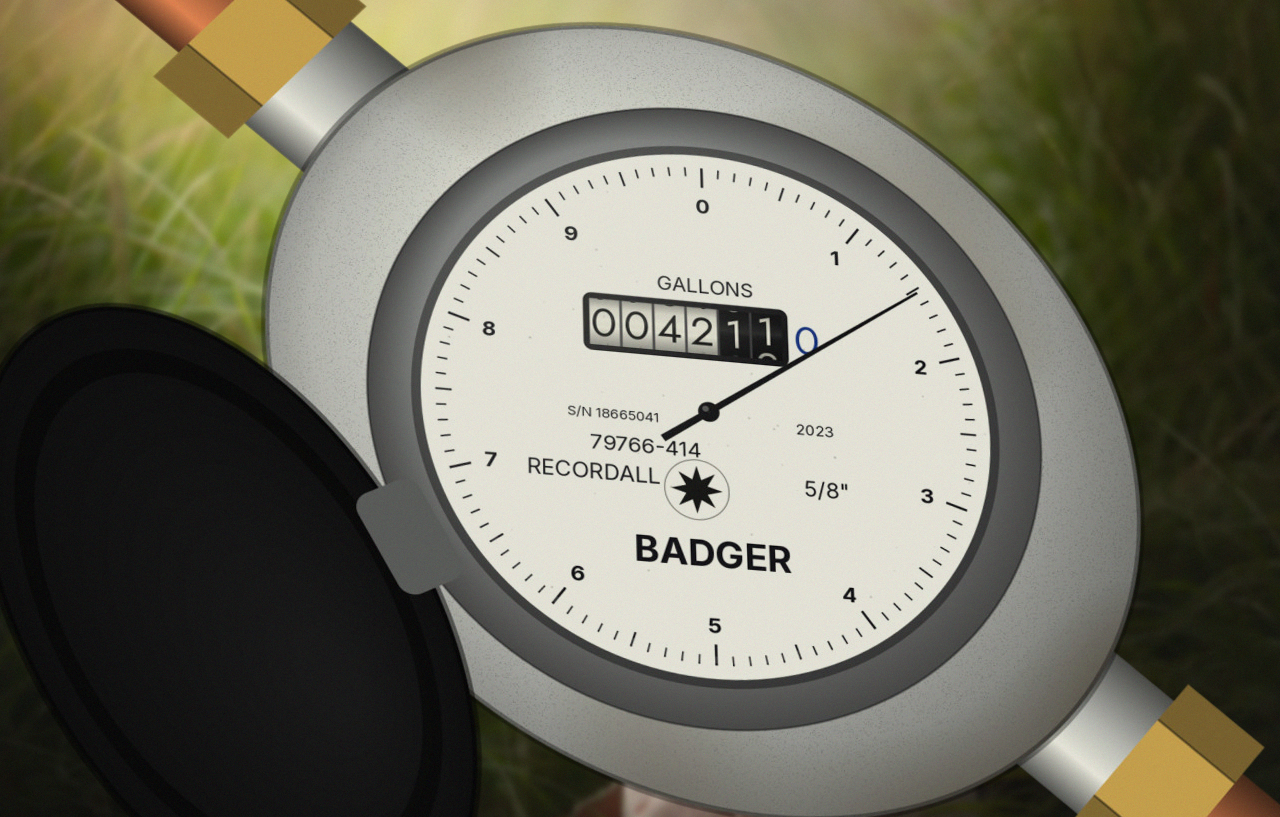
42111.5 gal
